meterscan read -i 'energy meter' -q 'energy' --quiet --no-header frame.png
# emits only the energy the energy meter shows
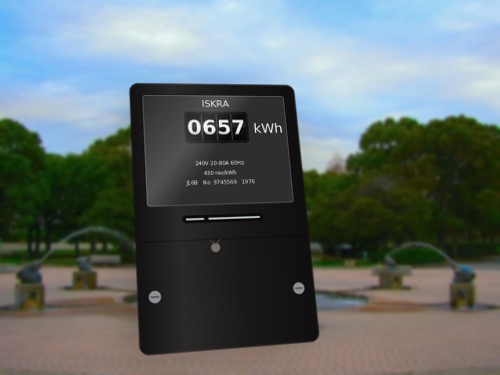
657 kWh
